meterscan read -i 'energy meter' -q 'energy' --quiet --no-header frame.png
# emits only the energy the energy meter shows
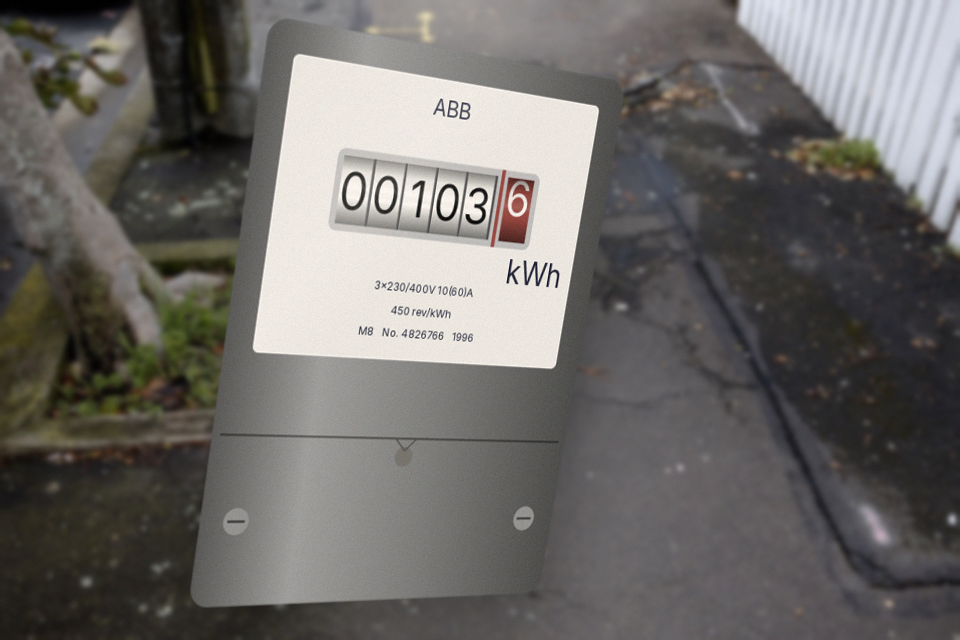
103.6 kWh
